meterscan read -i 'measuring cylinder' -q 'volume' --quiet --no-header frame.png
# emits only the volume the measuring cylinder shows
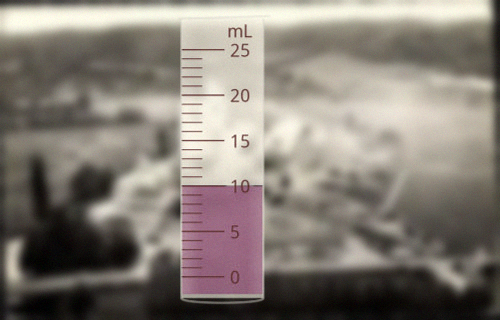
10 mL
